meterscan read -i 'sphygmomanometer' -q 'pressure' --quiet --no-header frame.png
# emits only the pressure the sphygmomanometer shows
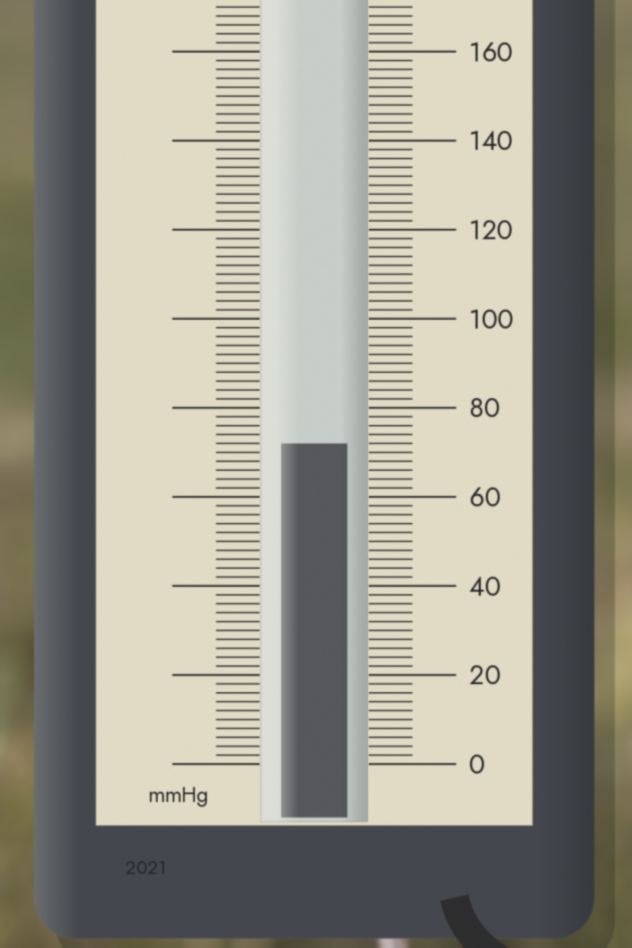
72 mmHg
